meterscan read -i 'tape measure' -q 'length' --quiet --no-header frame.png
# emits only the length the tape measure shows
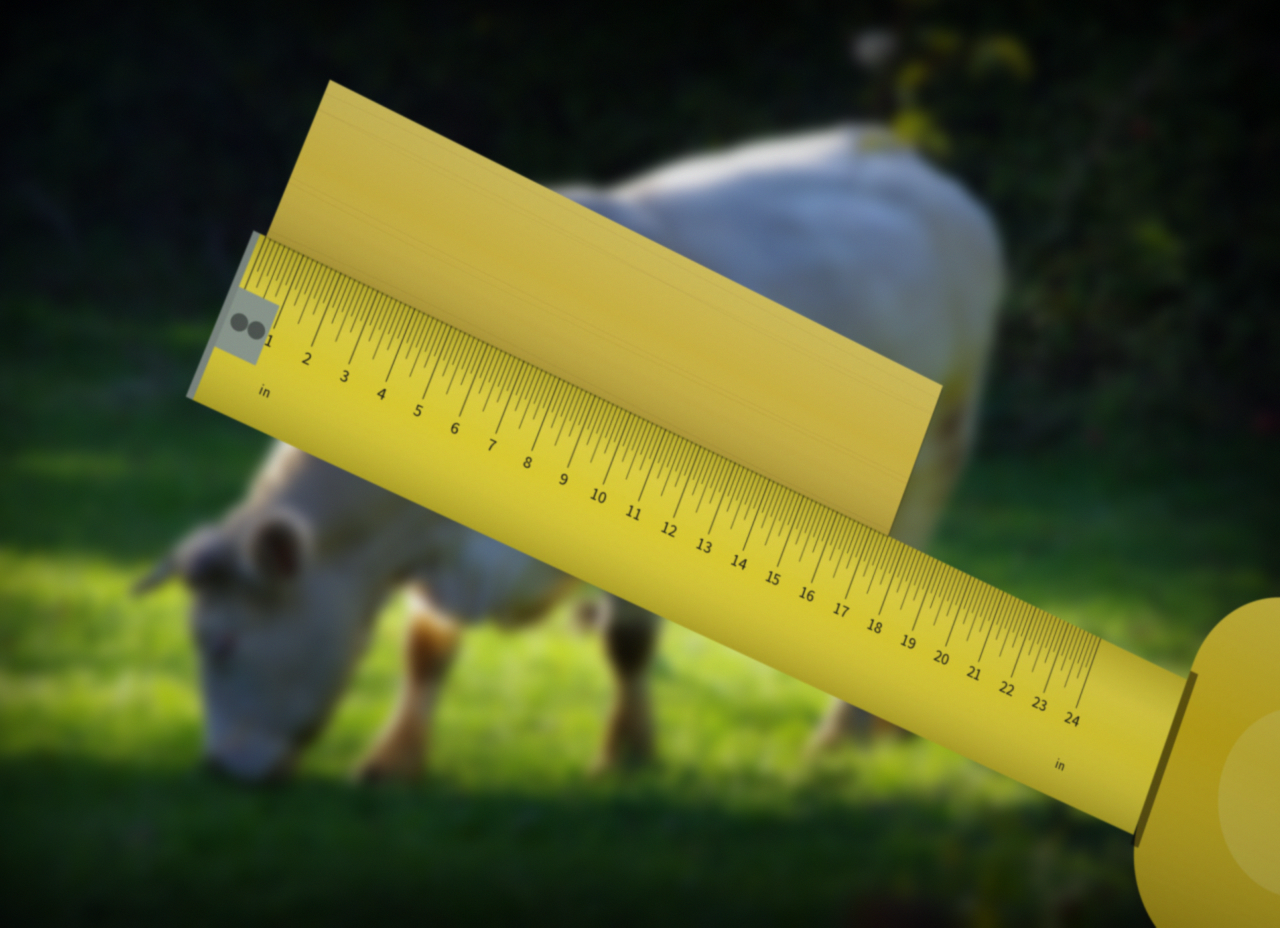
17.5 in
